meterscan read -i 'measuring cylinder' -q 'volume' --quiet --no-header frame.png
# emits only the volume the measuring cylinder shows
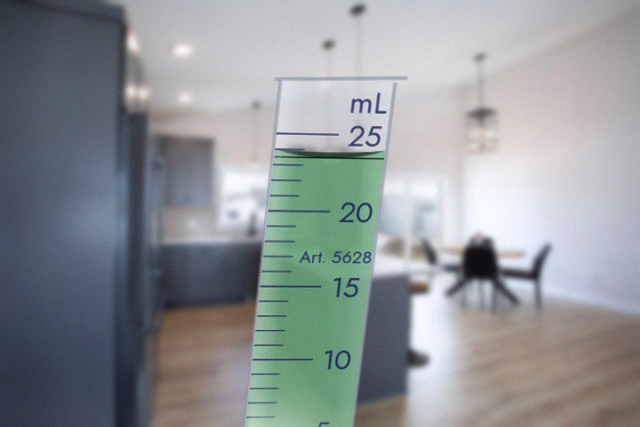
23.5 mL
